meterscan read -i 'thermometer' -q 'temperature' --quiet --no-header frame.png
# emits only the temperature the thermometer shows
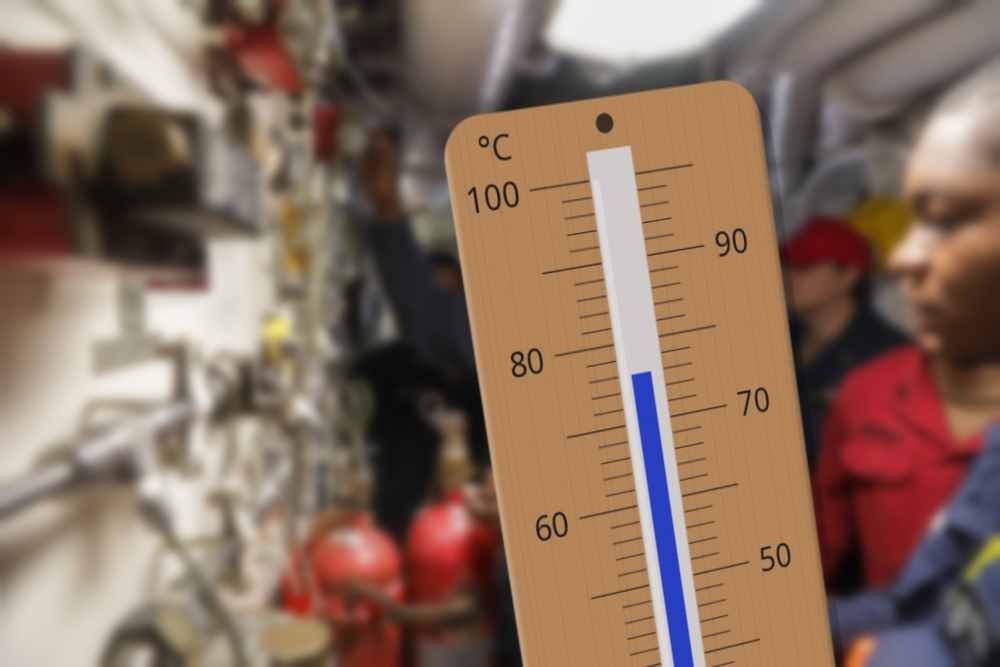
76 °C
